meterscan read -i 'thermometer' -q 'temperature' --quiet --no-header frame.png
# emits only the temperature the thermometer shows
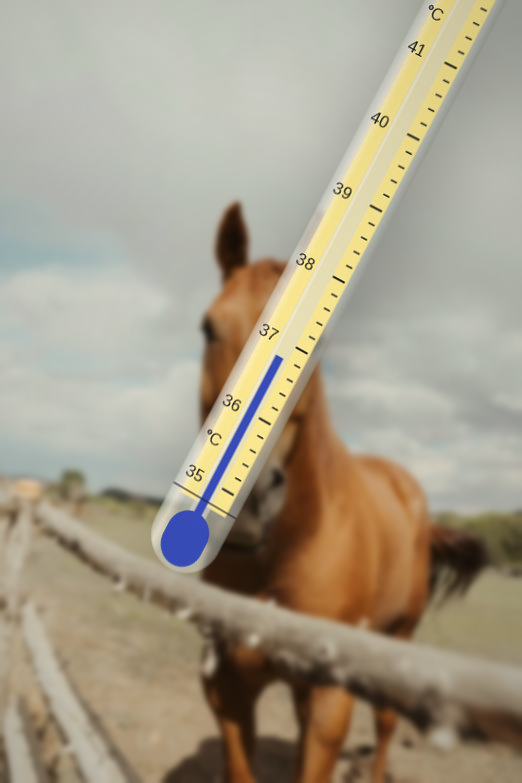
36.8 °C
